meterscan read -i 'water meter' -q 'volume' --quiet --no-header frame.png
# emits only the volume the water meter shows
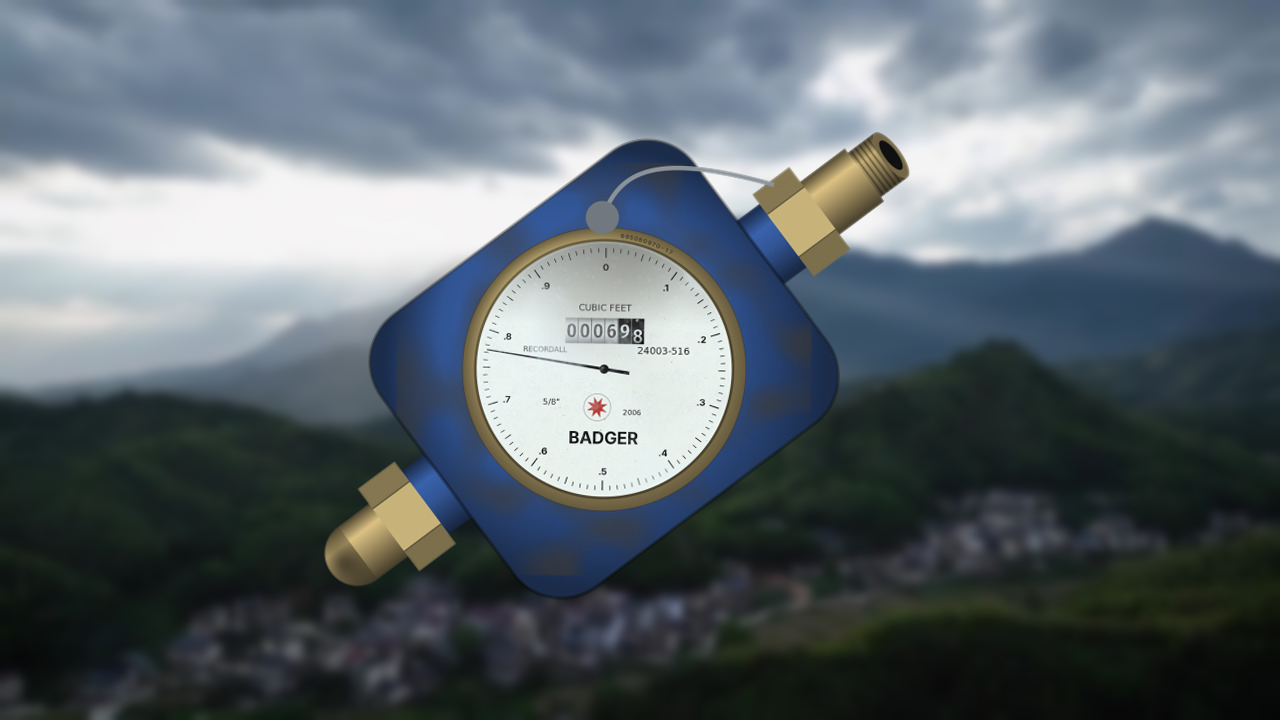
697.77 ft³
